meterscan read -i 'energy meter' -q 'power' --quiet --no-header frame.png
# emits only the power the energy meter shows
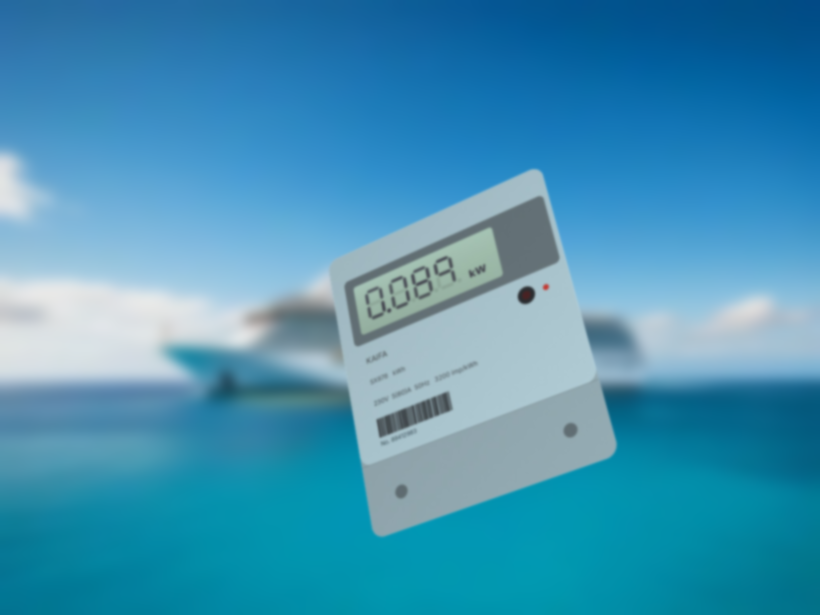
0.089 kW
